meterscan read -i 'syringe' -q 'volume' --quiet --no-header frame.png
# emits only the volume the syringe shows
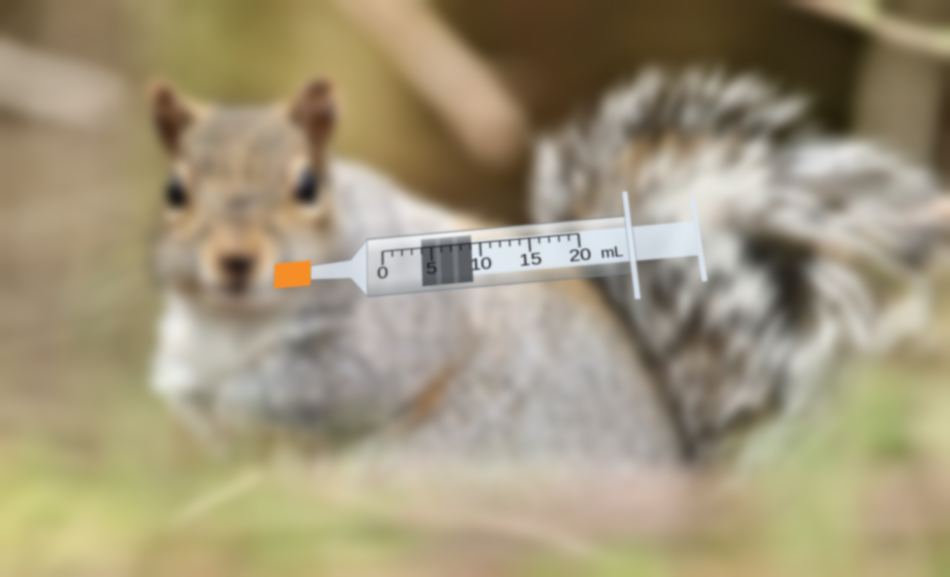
4 mL
